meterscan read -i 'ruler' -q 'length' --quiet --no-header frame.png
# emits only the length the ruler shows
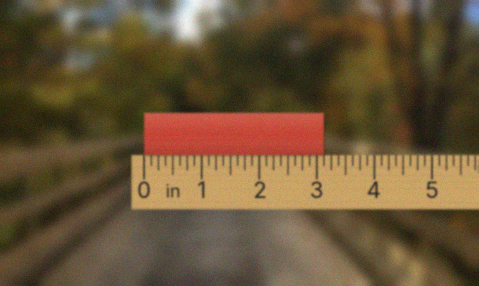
3.125 in
